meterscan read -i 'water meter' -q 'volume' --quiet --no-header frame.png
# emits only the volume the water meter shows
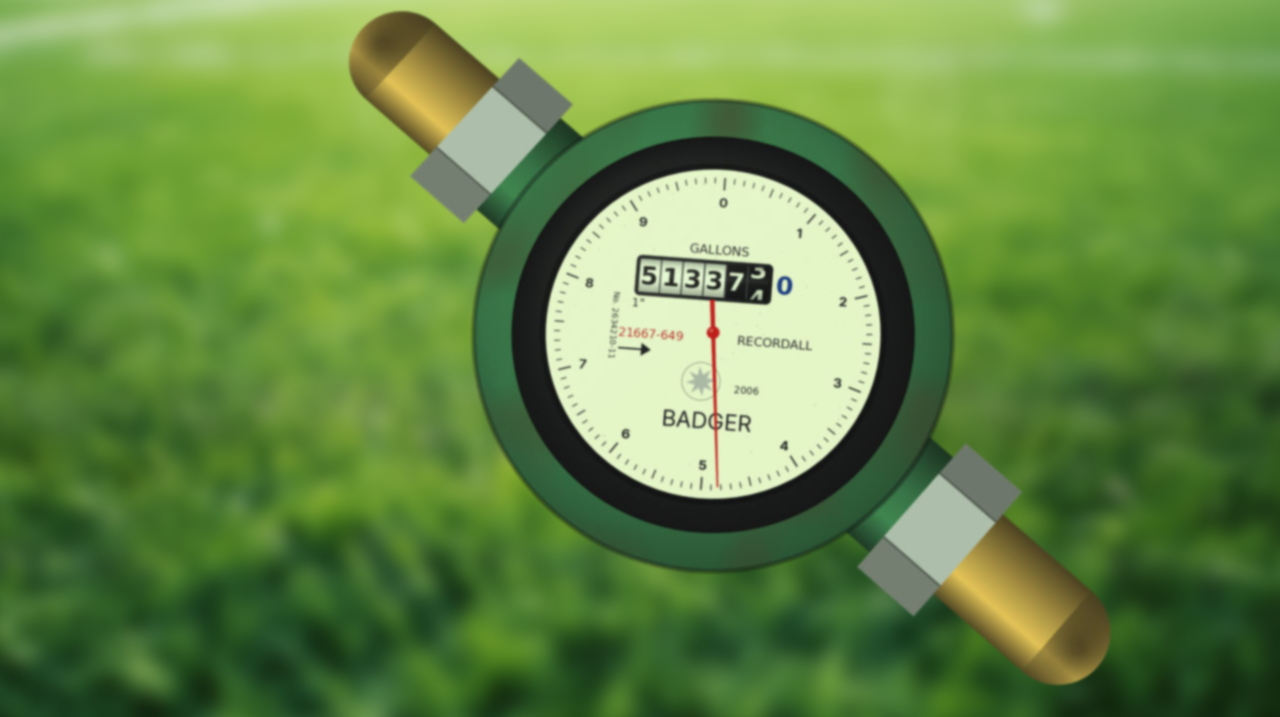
5133734.8 gal
